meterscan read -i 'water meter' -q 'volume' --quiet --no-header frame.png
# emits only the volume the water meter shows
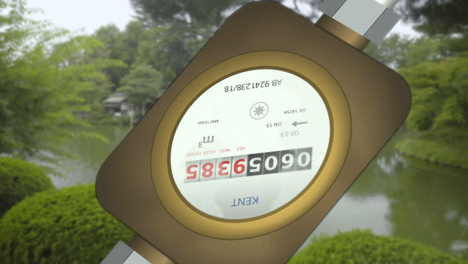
605.9385 m³
